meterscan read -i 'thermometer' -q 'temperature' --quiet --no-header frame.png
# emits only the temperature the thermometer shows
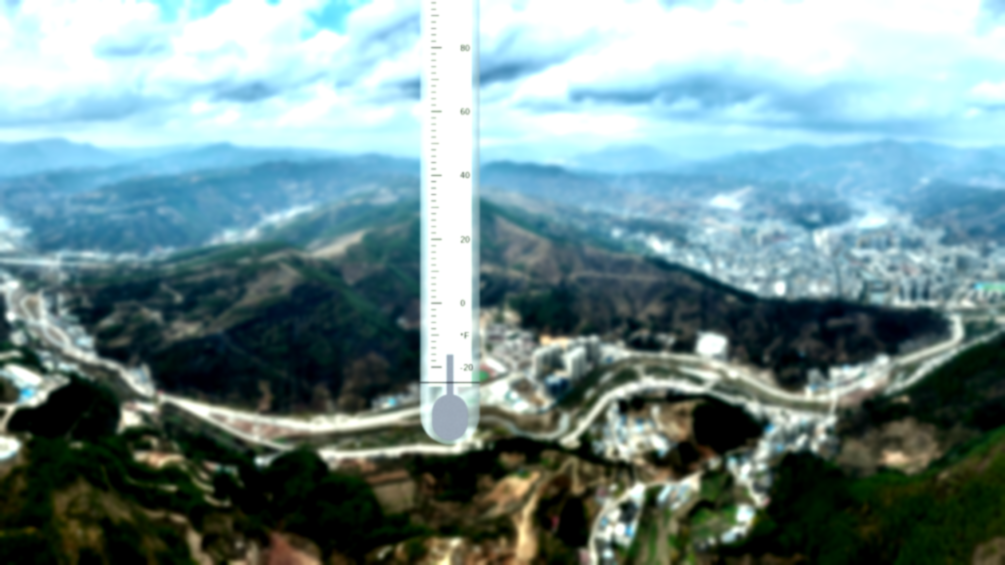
-16 °F
